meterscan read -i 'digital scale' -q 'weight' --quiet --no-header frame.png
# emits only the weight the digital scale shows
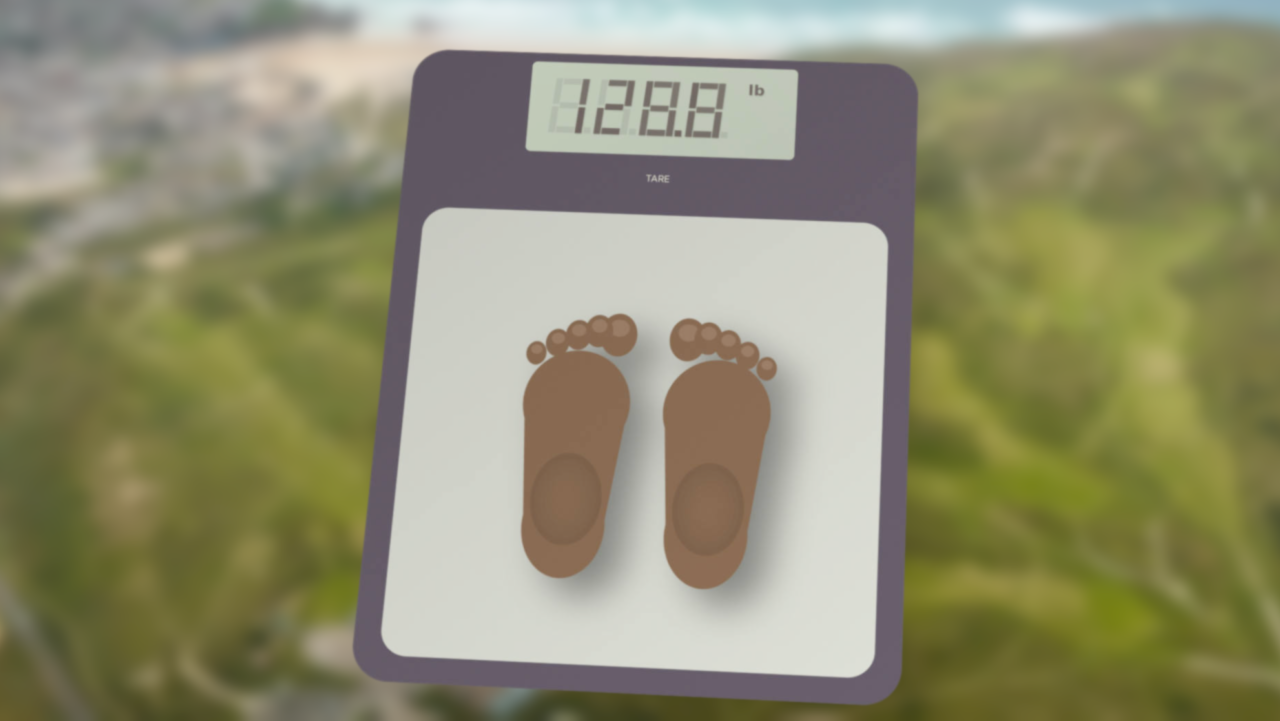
128.8 lb
